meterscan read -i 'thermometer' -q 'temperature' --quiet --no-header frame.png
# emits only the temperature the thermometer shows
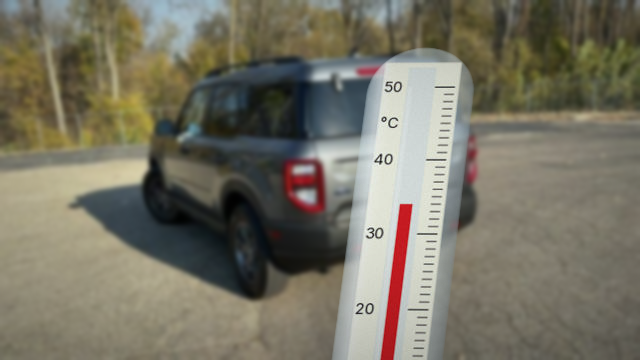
34 °C
